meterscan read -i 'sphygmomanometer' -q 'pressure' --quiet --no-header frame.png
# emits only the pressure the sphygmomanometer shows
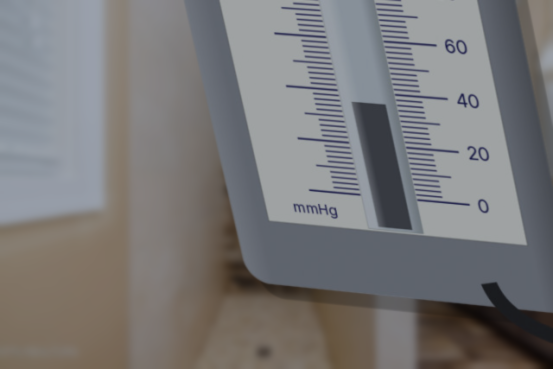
36 mmHg
